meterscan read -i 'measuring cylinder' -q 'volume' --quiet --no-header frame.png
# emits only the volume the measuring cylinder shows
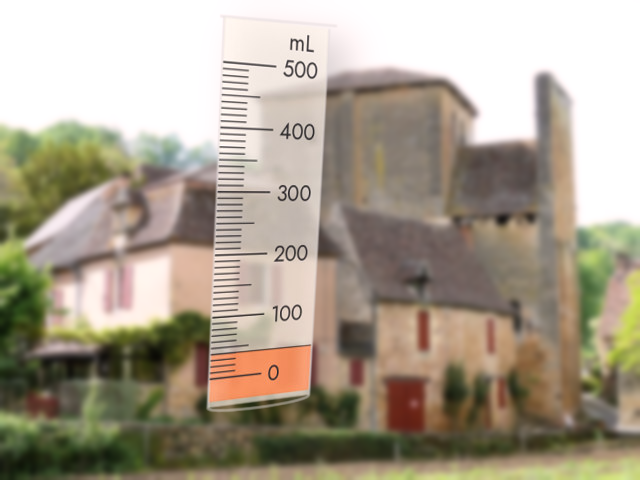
40 mL
